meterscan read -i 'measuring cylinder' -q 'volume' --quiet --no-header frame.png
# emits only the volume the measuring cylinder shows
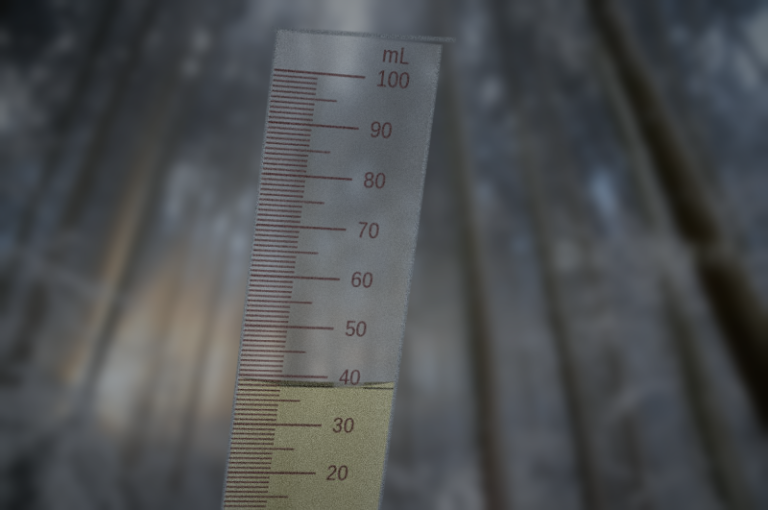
38 mL
